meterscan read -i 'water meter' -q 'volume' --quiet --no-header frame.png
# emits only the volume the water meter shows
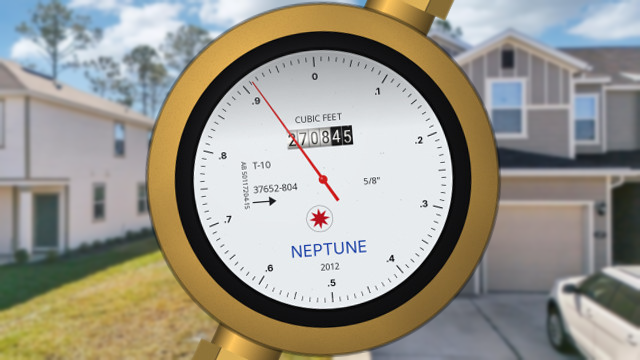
270844.91 ft³
